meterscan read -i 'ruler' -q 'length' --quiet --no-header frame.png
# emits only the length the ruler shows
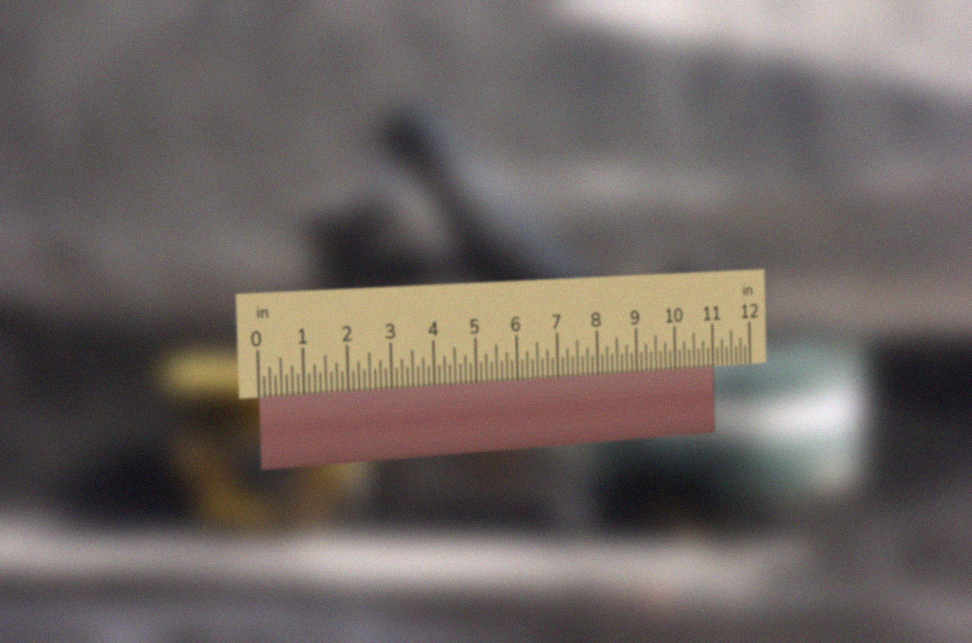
11 in
